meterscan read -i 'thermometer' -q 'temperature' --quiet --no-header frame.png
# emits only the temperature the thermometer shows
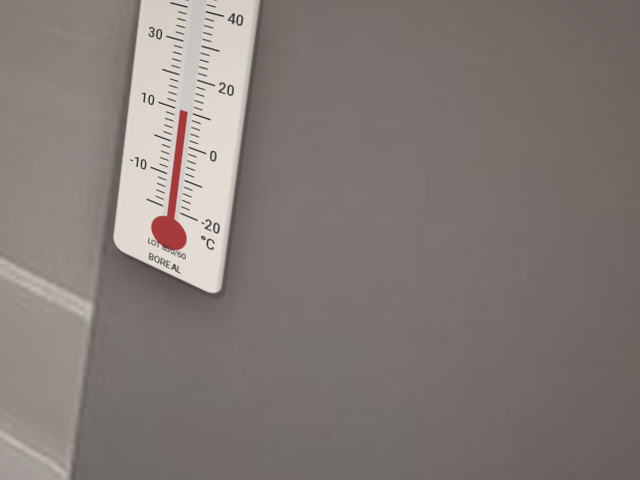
10 °C
